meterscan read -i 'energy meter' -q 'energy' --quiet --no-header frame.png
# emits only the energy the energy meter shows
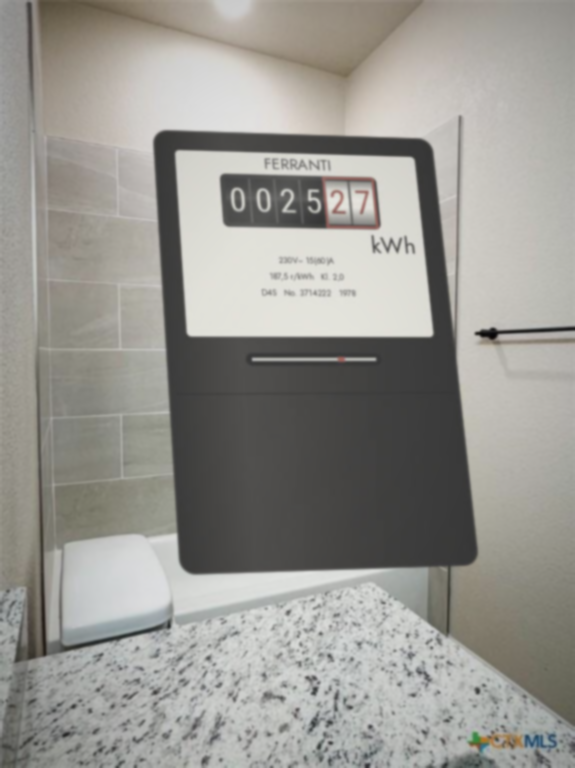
25.27 kWh
